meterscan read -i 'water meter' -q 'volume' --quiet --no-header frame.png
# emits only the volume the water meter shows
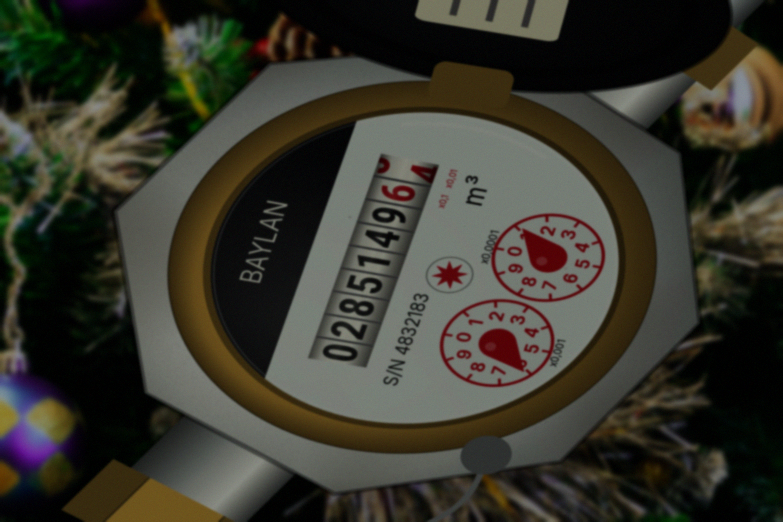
285149.6361 m³
